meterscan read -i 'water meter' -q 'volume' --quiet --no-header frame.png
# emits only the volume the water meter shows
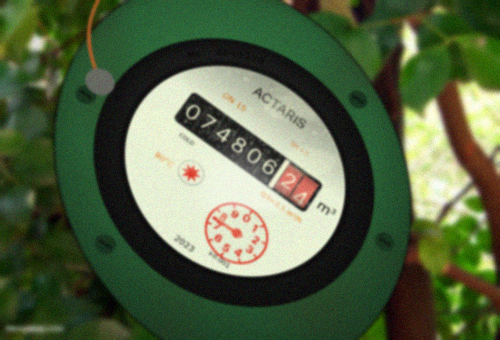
74806.237 m³
